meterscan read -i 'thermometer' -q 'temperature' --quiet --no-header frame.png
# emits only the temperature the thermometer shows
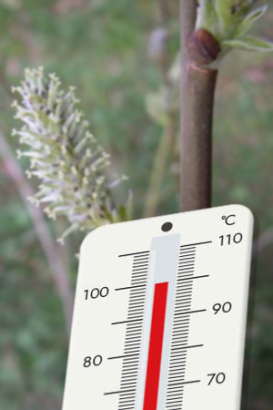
100 °C
